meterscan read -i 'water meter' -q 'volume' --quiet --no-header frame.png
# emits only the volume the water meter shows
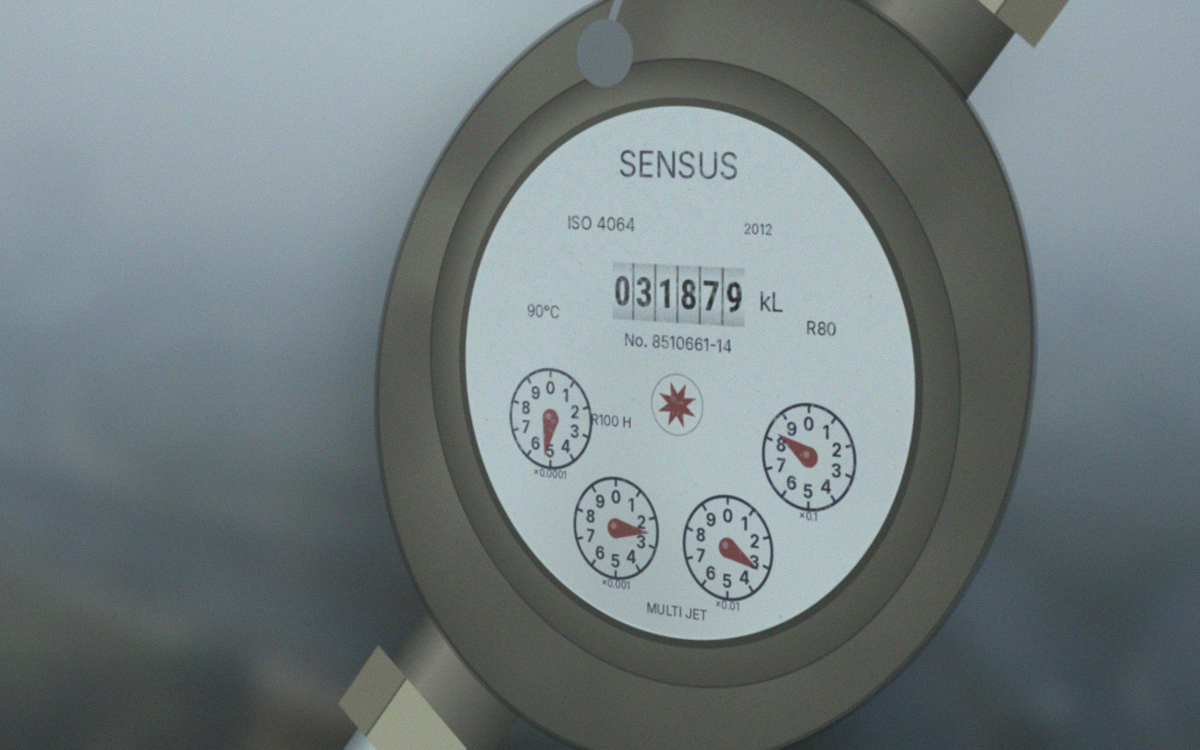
31879.8325 kL
